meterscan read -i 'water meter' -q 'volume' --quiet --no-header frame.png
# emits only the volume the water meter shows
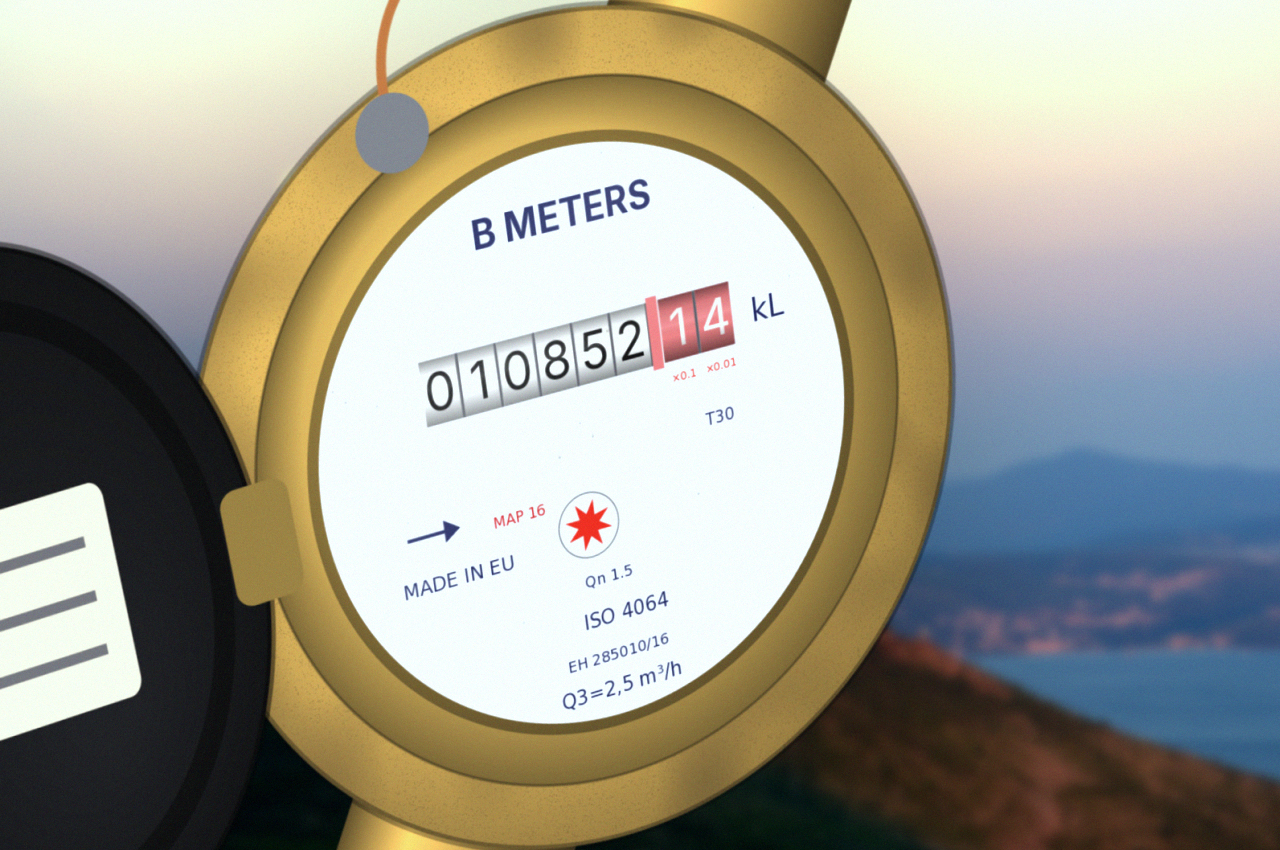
10852.14 kL
